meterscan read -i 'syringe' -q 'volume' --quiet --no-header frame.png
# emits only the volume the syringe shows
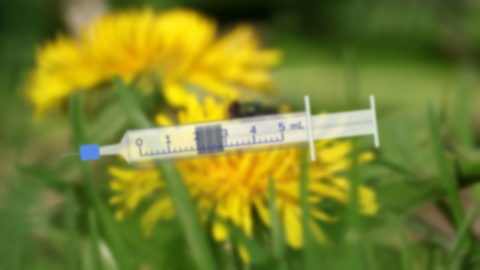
2 mL
